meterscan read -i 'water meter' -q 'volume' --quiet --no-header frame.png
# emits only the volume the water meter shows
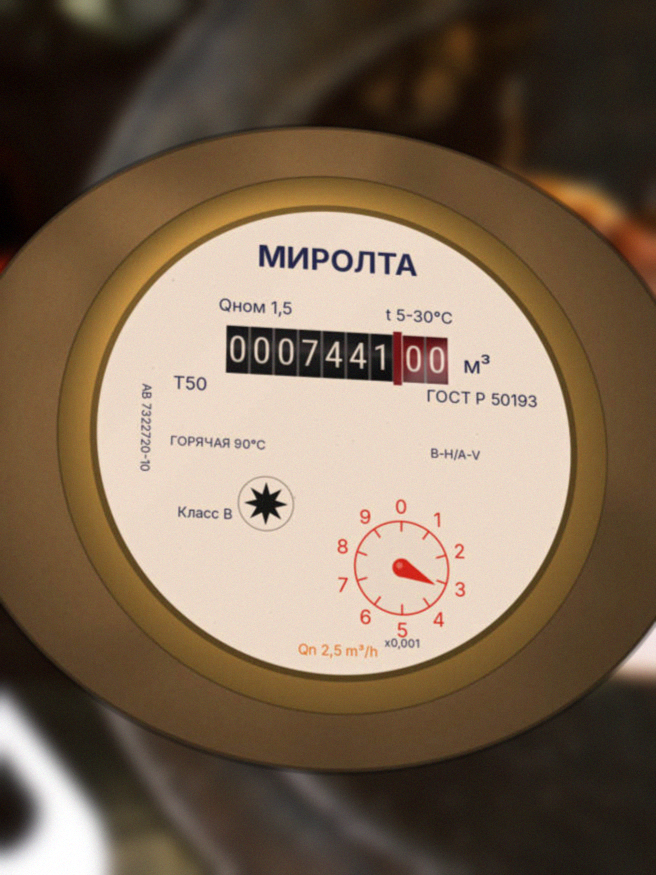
7441.003 m³
